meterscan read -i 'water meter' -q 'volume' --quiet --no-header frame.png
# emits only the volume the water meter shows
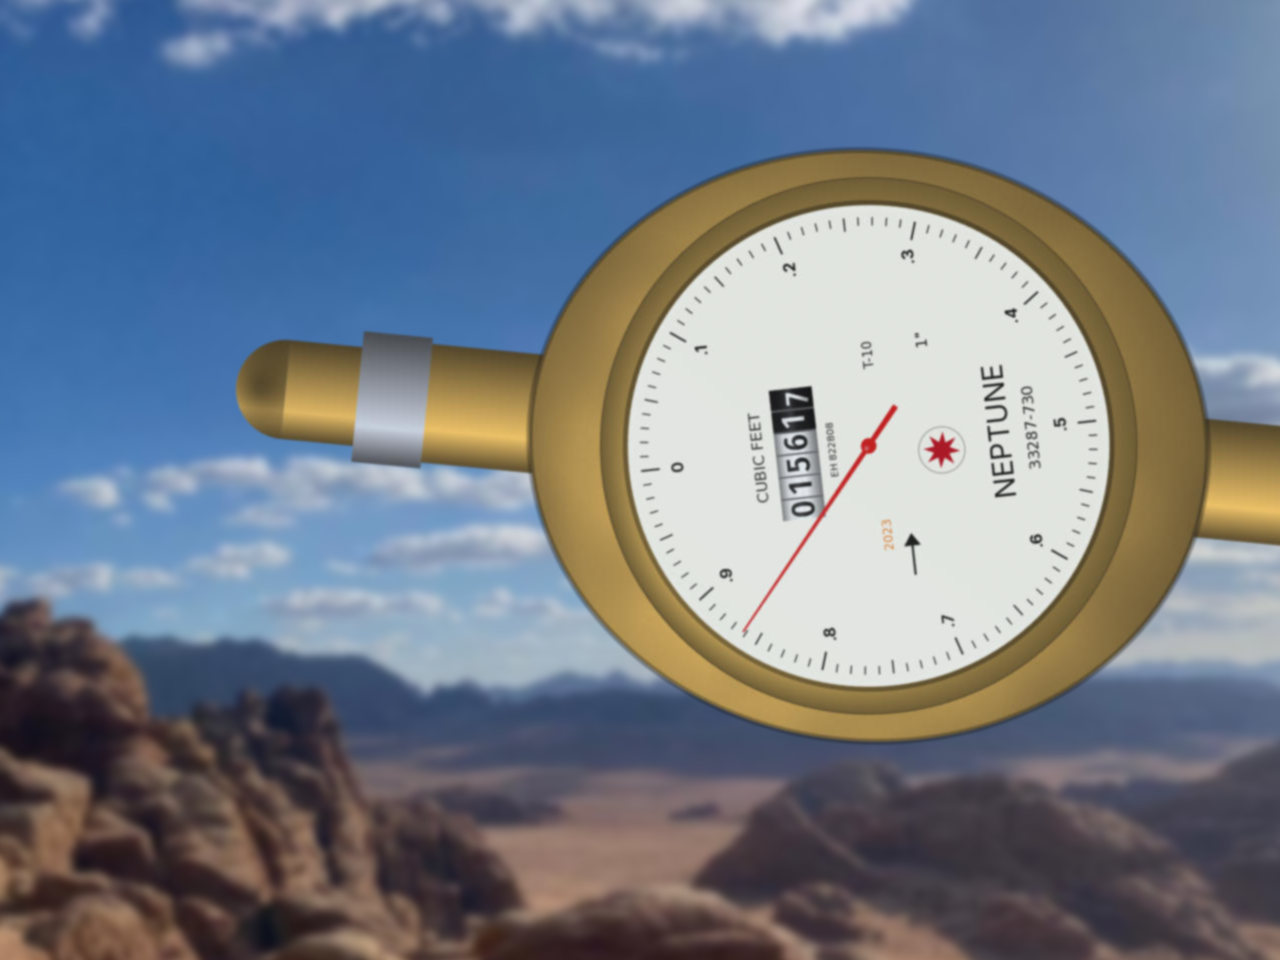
15616.86 ft³
